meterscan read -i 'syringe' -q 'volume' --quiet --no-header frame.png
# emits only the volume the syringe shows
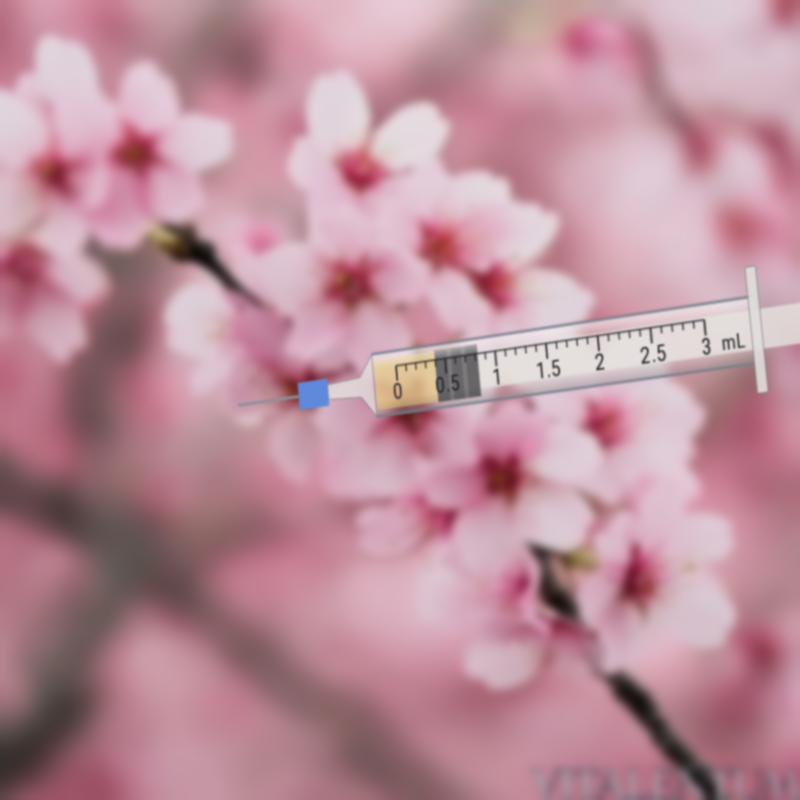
0.4 mL
